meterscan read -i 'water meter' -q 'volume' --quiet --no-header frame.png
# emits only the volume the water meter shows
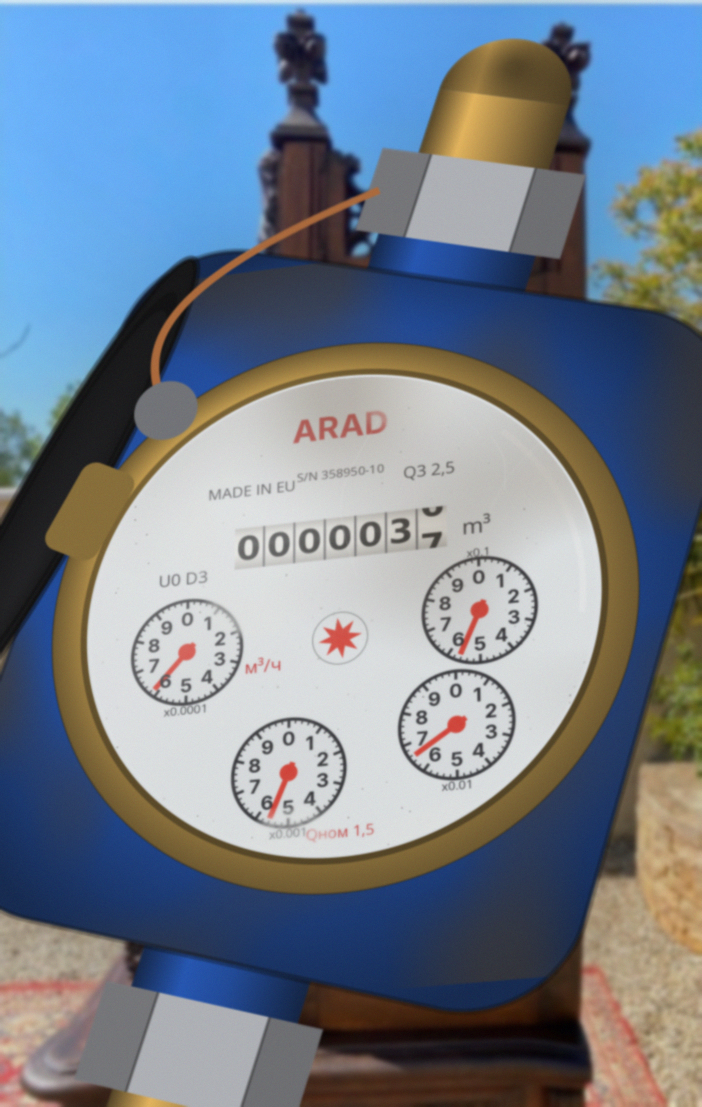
36.5656 m³
